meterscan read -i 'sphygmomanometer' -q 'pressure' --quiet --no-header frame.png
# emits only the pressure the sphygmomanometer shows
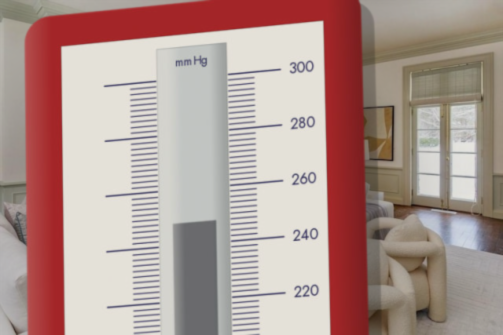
248 mmHg
